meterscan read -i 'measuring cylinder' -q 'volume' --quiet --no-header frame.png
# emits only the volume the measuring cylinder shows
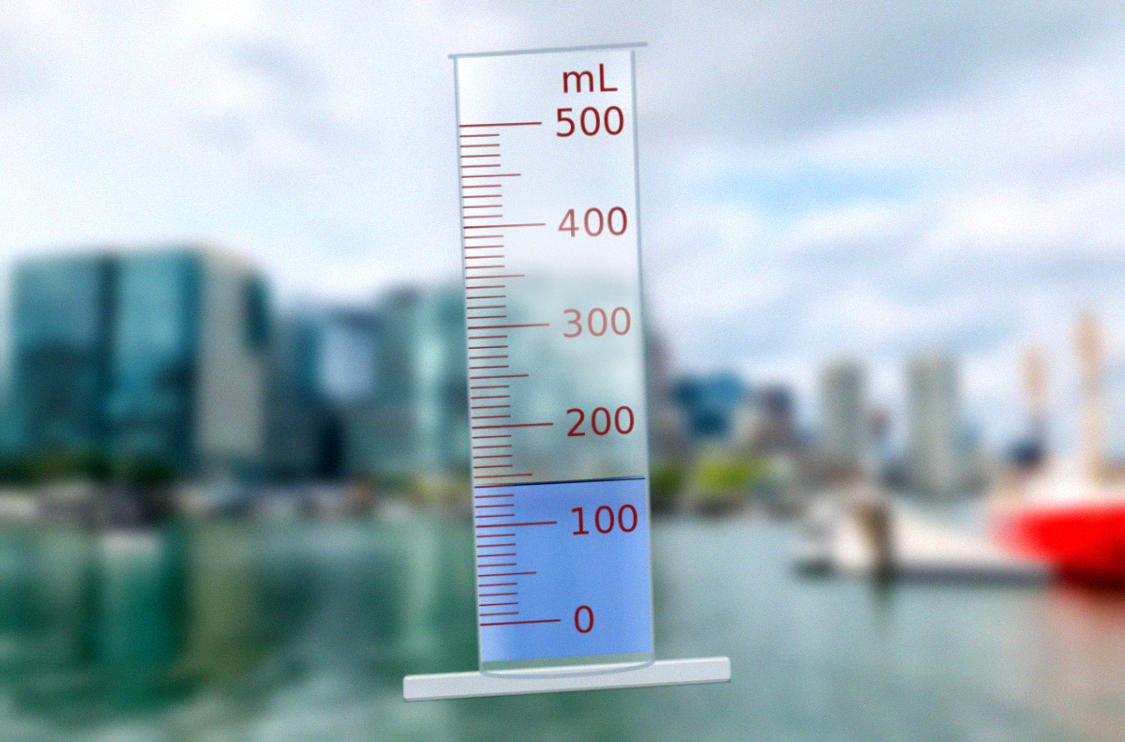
140 mL
